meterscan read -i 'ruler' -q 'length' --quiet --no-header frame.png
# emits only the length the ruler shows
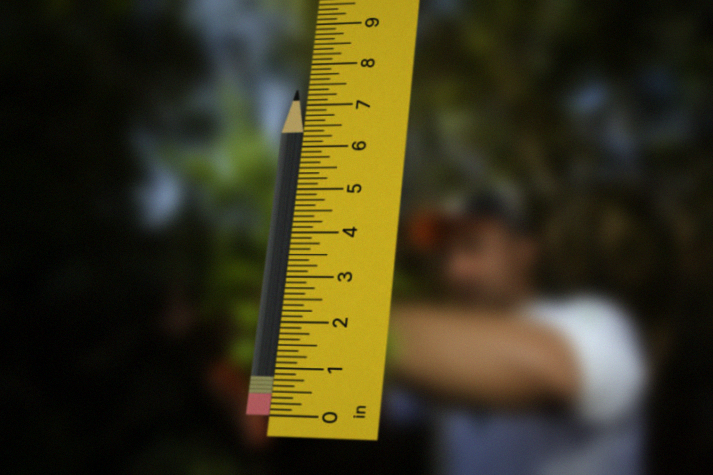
7.375 in
